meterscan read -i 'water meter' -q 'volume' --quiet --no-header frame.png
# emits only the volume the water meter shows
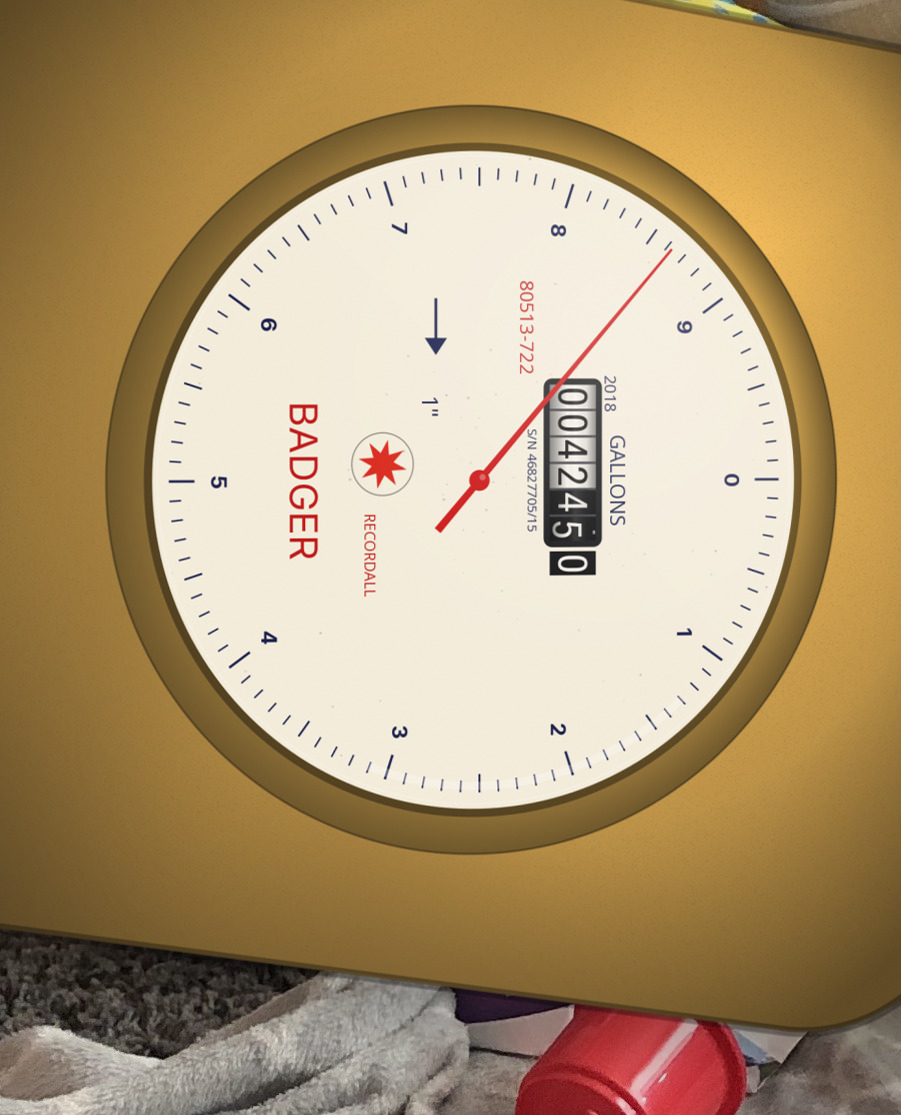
42448.6 gal
